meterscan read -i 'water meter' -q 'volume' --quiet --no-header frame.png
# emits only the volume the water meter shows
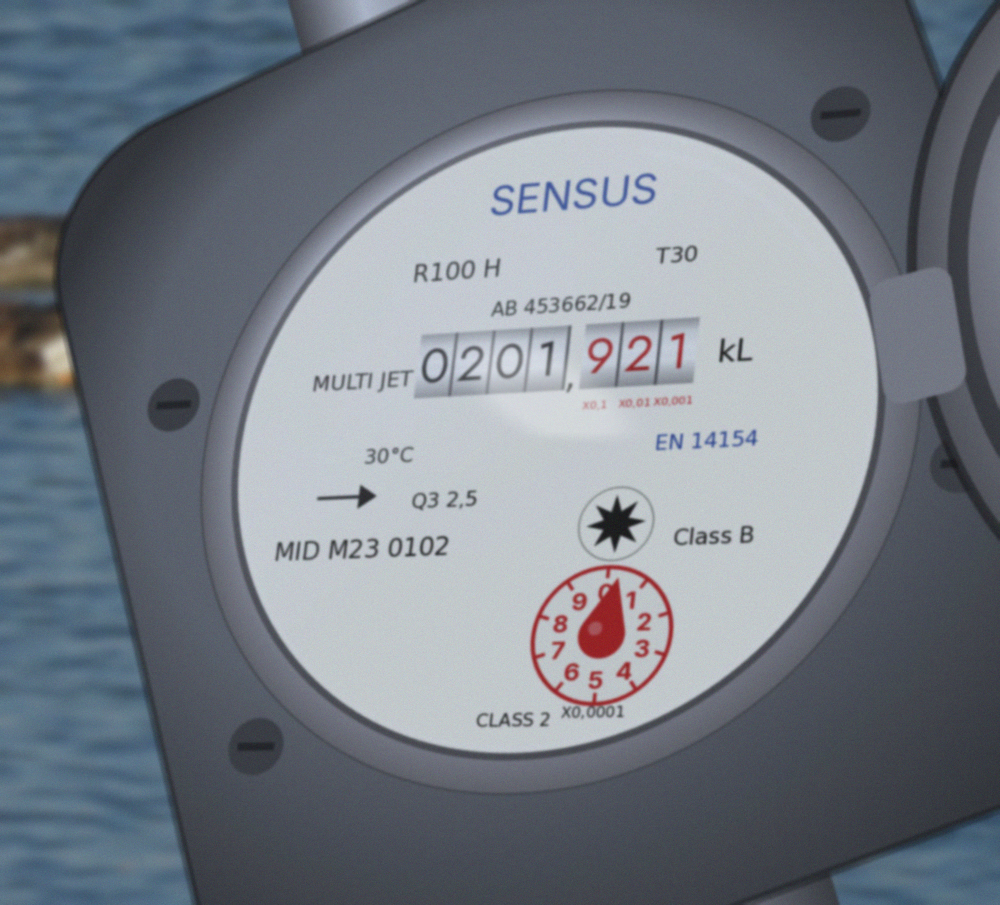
201.9210 kL
